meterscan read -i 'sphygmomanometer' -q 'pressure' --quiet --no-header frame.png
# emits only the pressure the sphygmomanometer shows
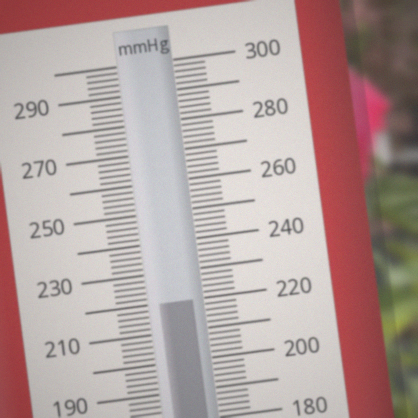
220 mmHg
